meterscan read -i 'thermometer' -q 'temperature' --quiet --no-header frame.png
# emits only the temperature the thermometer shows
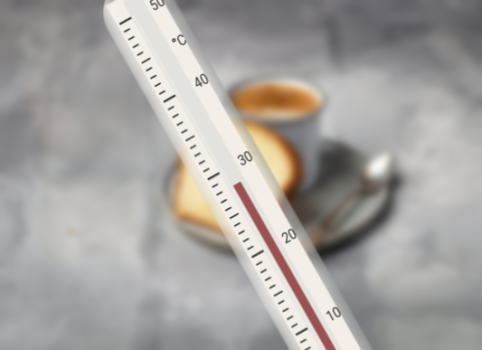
28 °C
